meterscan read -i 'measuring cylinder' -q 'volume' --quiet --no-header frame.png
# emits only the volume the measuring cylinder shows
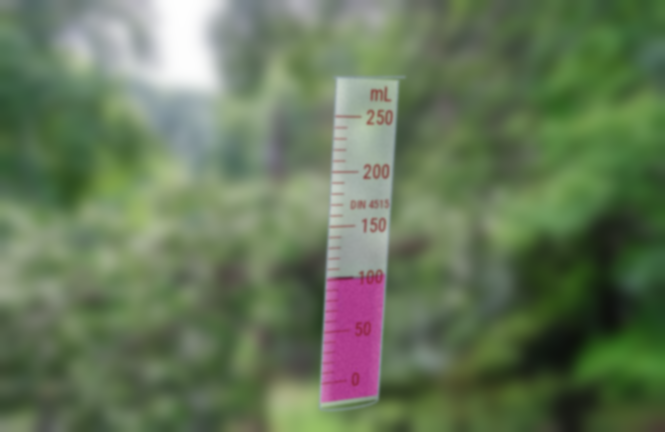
100 mL
